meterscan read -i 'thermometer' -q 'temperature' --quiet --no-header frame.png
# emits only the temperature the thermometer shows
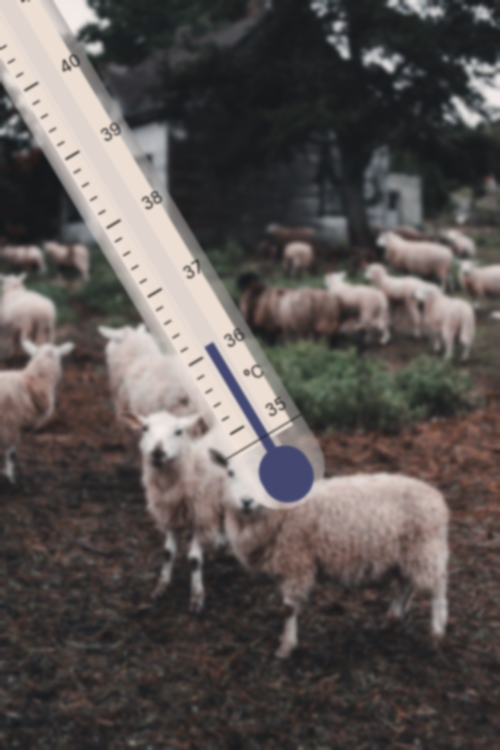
36.1 °C
